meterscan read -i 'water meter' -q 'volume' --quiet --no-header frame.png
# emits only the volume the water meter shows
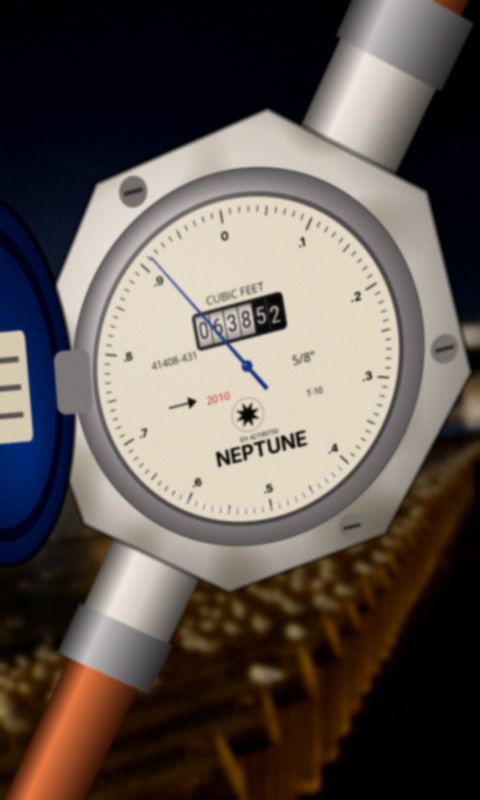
63851.91 ft³
